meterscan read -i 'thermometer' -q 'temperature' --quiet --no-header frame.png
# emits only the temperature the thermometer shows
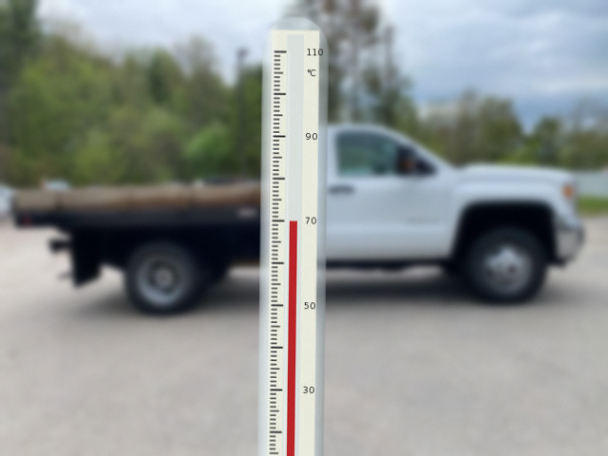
70 °C
